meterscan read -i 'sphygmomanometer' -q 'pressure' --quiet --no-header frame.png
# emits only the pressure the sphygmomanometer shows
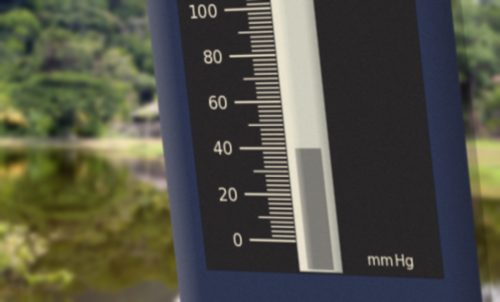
40 mmHg
